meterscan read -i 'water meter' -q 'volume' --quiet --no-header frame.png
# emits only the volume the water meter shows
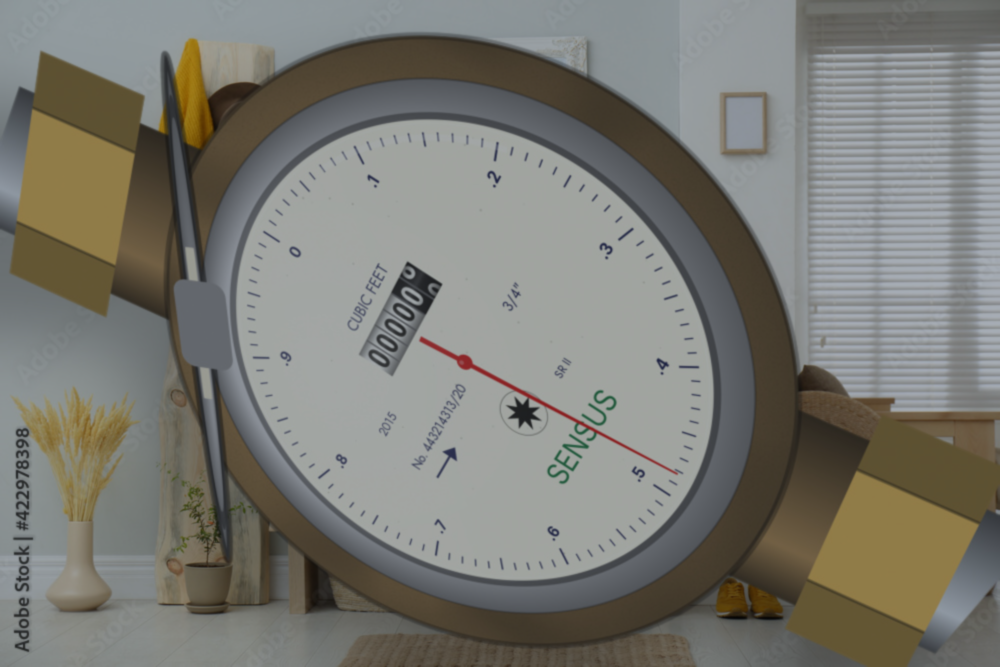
8.48 ft³
